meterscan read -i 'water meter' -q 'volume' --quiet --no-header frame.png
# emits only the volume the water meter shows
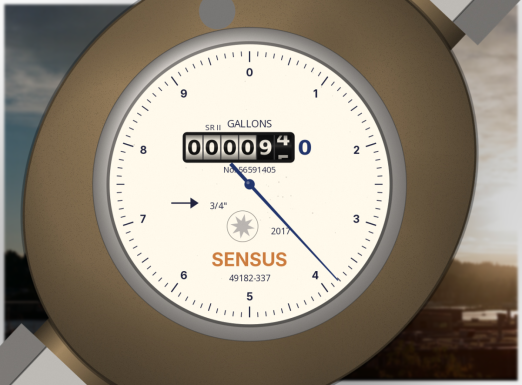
943.8 gal
